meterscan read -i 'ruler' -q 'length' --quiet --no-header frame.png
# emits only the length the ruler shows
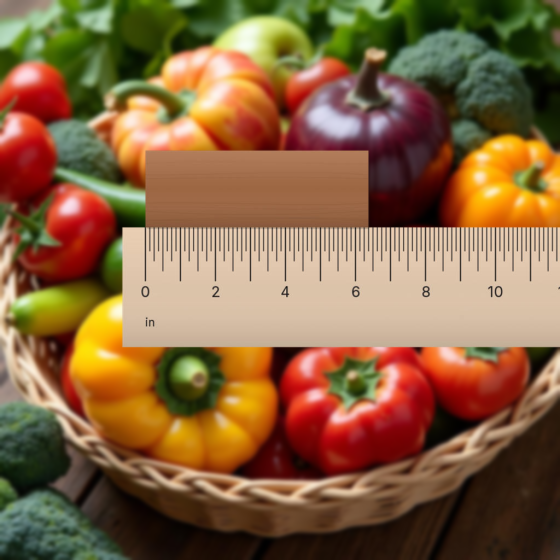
6.375 in
